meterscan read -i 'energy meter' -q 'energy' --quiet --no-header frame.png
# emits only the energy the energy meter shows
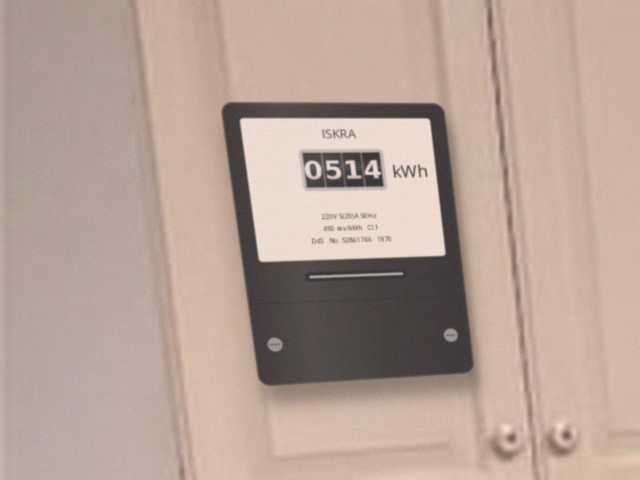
514 kWh
